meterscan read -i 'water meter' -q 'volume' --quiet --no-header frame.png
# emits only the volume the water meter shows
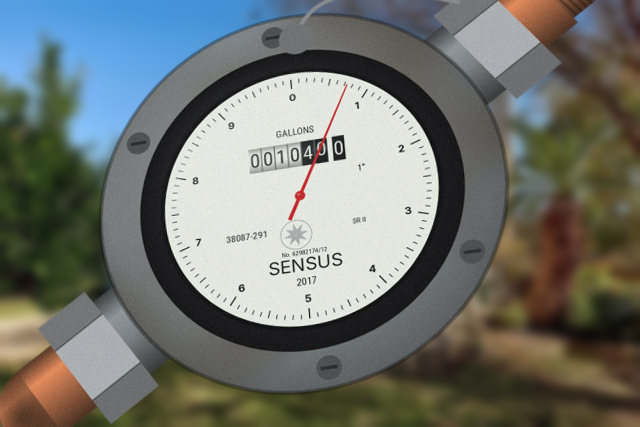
10400.7 gal
